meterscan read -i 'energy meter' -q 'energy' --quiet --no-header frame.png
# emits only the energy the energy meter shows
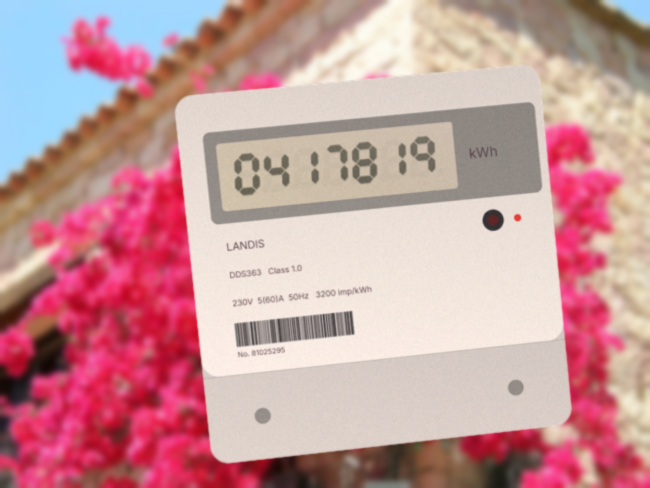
417819 kWh
